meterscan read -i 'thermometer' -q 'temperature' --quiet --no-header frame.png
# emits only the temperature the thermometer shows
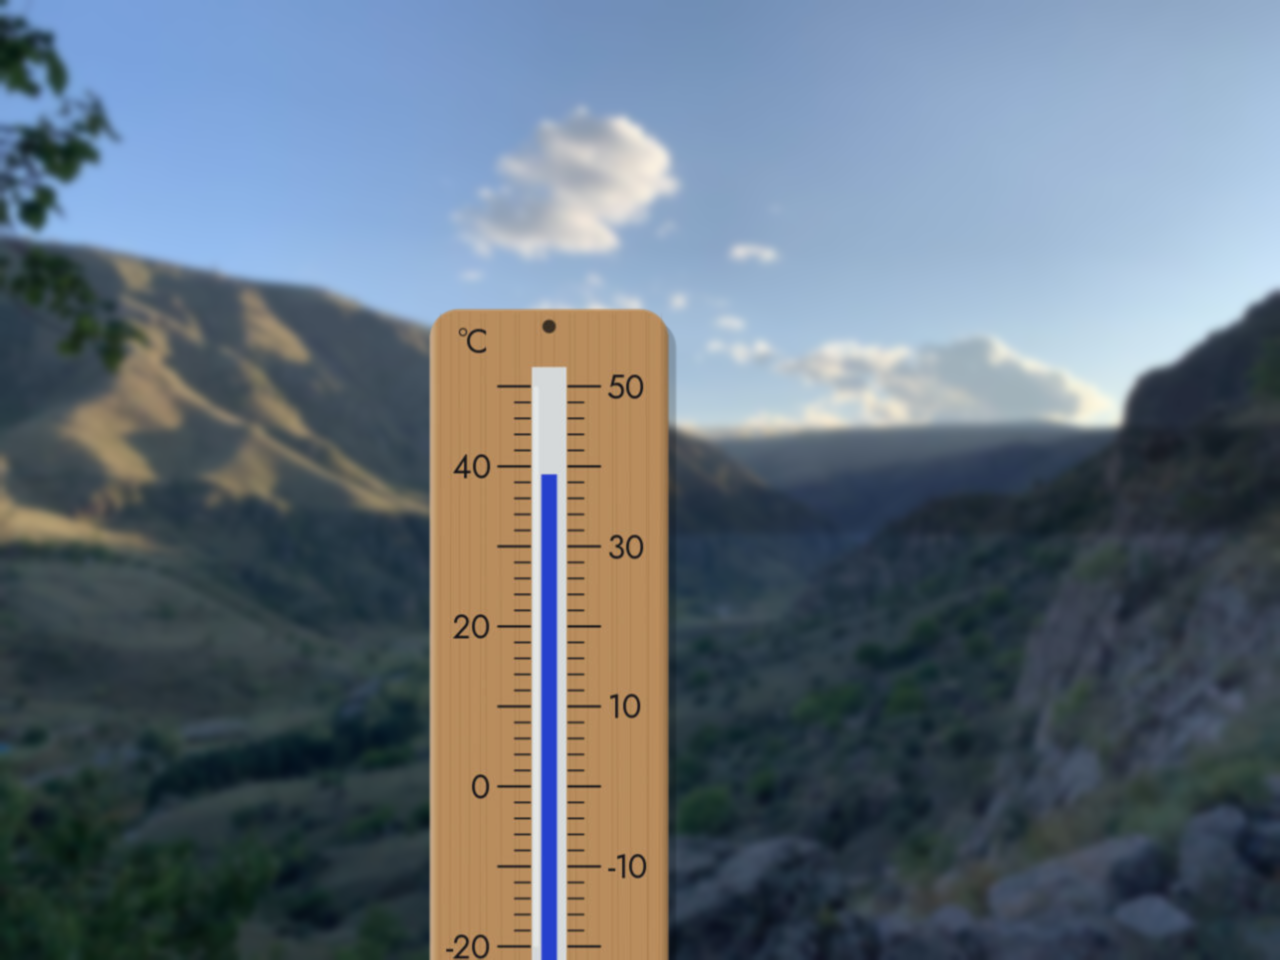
39 °C
